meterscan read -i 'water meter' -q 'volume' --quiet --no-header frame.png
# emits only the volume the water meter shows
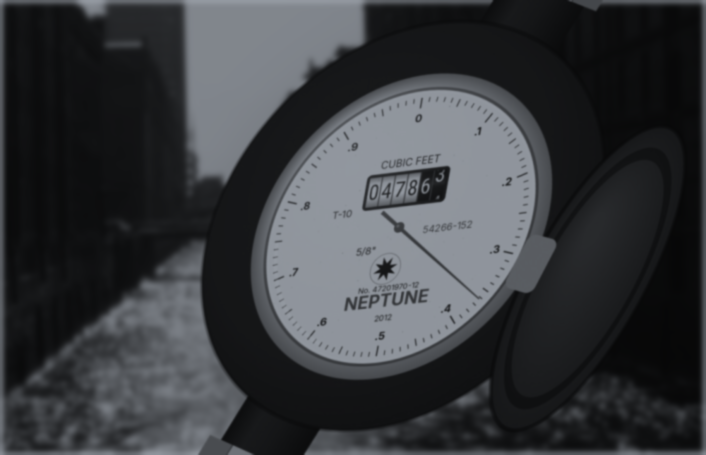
47863.36 ft³
